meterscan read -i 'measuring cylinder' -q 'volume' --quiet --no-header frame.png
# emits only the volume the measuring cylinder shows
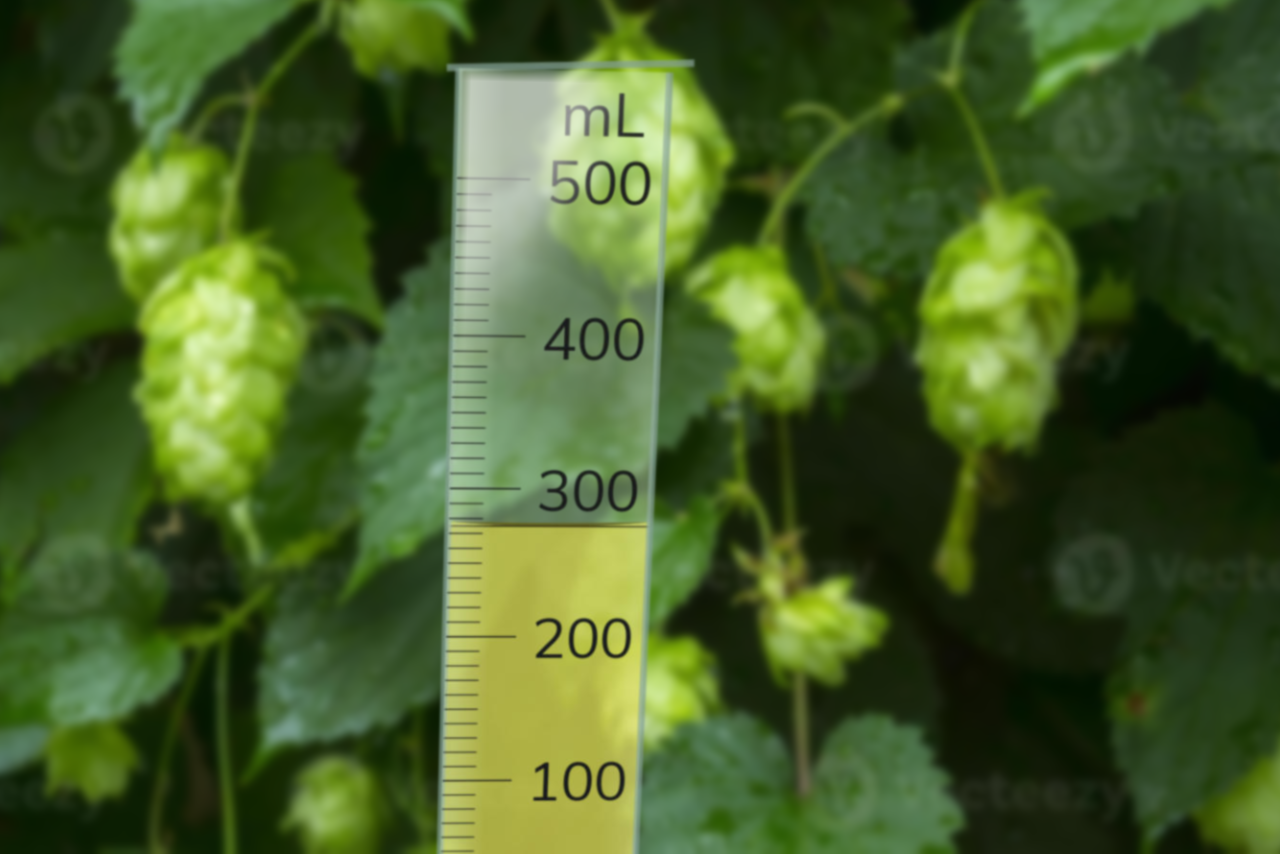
275 mL
